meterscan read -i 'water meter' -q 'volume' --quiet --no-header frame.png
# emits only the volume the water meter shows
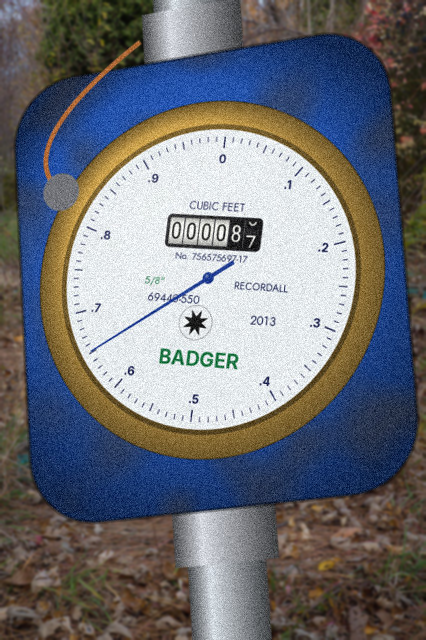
86.65 ft³
